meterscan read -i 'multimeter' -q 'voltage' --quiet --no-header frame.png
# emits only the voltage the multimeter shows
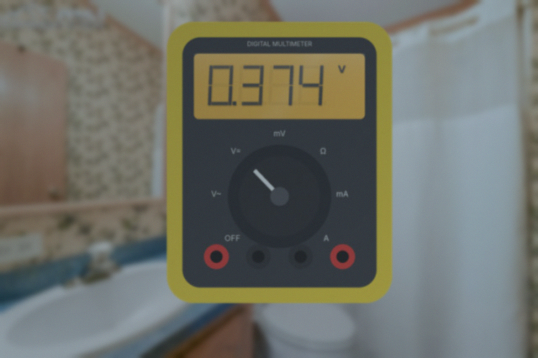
0.374 V
